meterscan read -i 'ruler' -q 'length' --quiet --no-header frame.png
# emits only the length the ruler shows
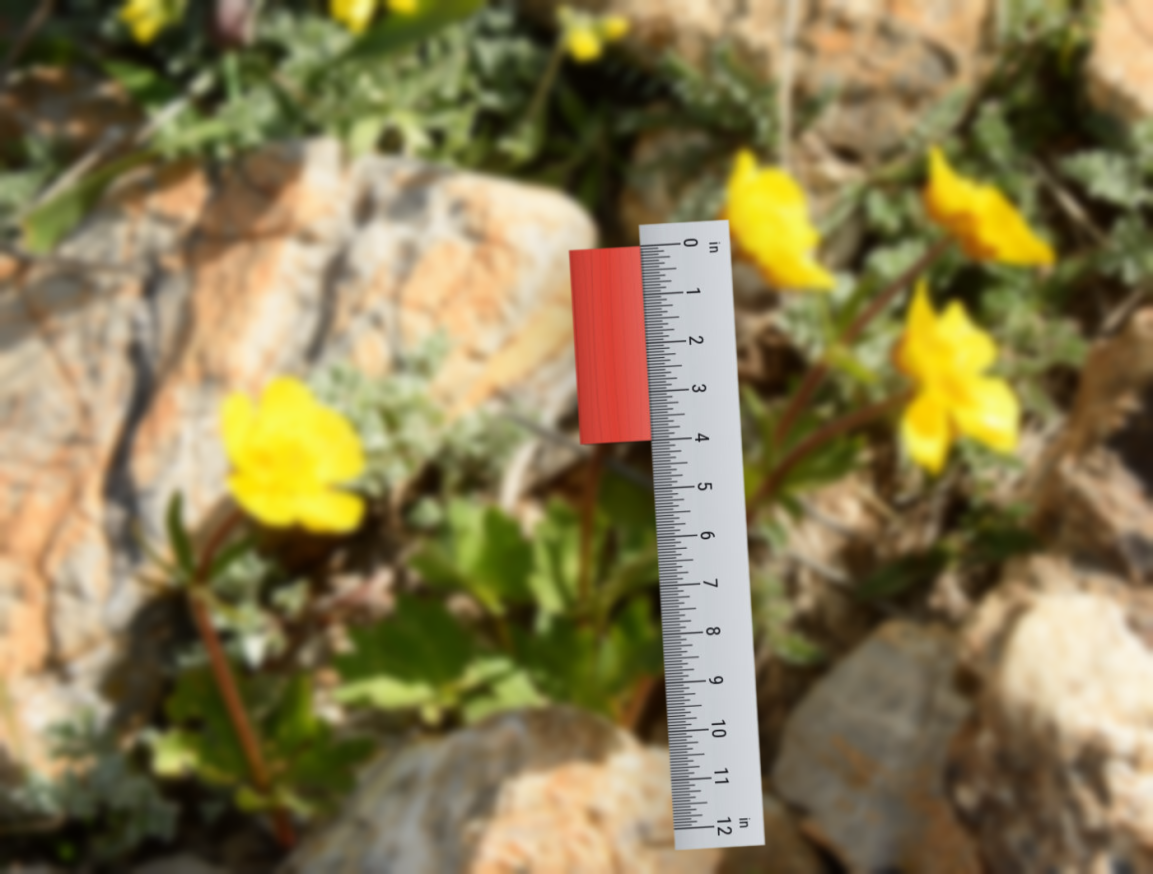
4 in
